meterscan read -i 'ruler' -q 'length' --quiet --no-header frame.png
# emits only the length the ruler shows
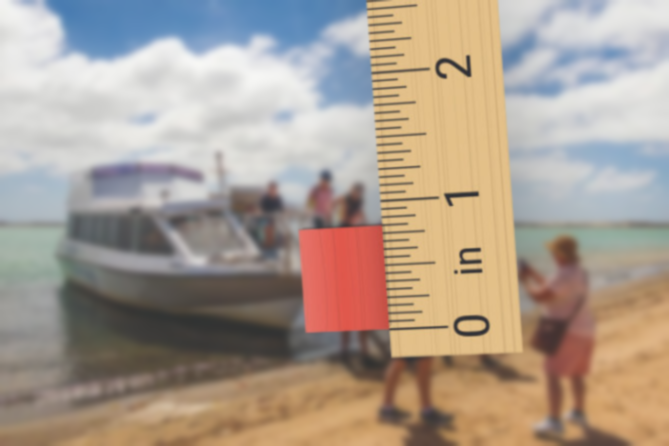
0.8125 in
